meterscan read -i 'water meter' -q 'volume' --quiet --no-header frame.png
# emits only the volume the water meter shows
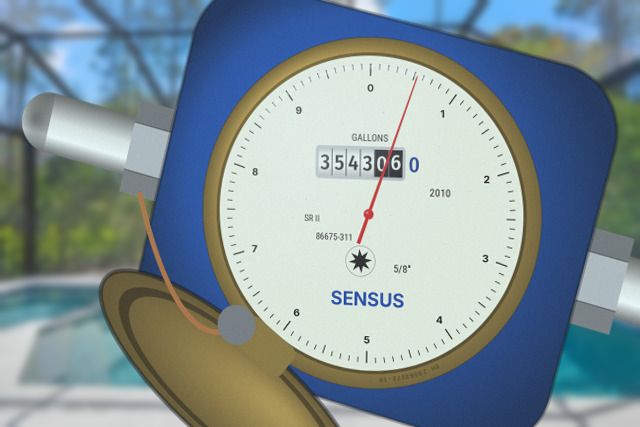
3543060.5 gal
